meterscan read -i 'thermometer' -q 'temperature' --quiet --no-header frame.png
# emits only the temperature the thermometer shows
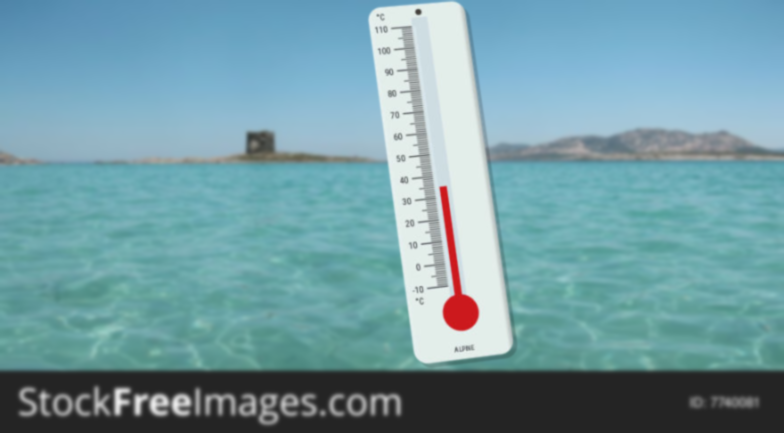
35 °C
